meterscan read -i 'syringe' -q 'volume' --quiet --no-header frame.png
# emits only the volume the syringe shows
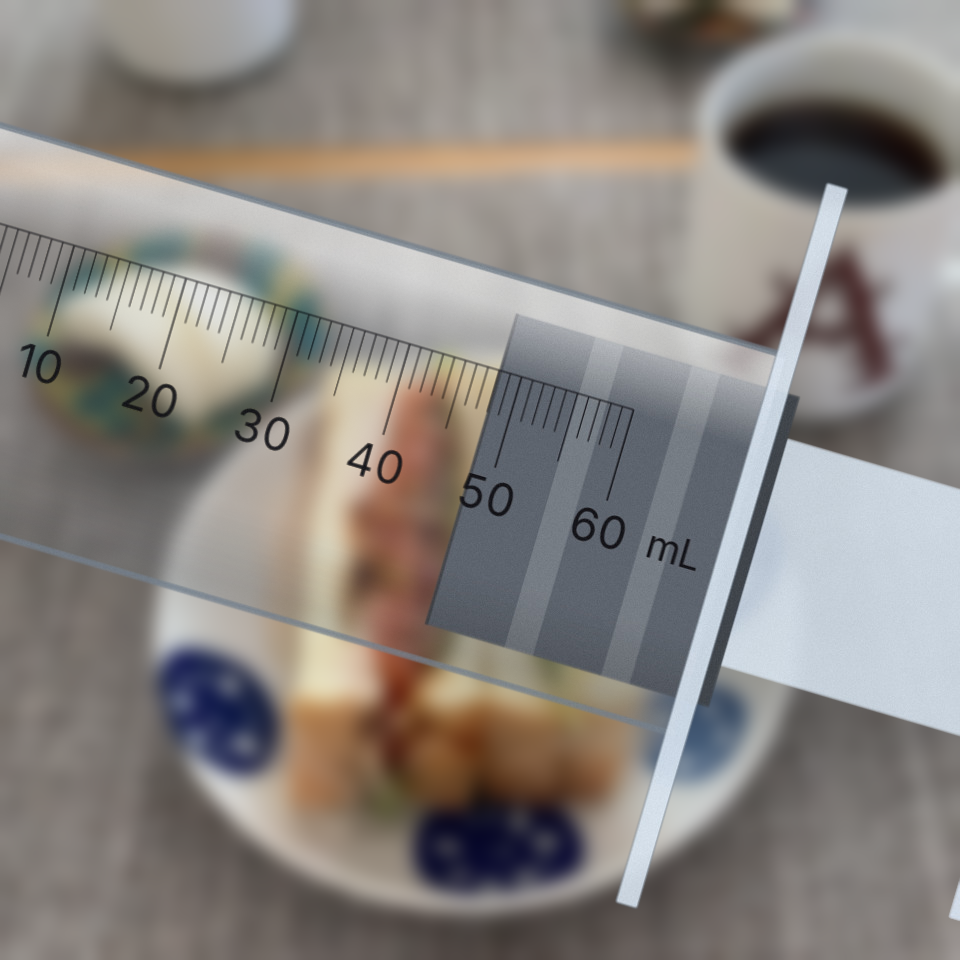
48 mL
